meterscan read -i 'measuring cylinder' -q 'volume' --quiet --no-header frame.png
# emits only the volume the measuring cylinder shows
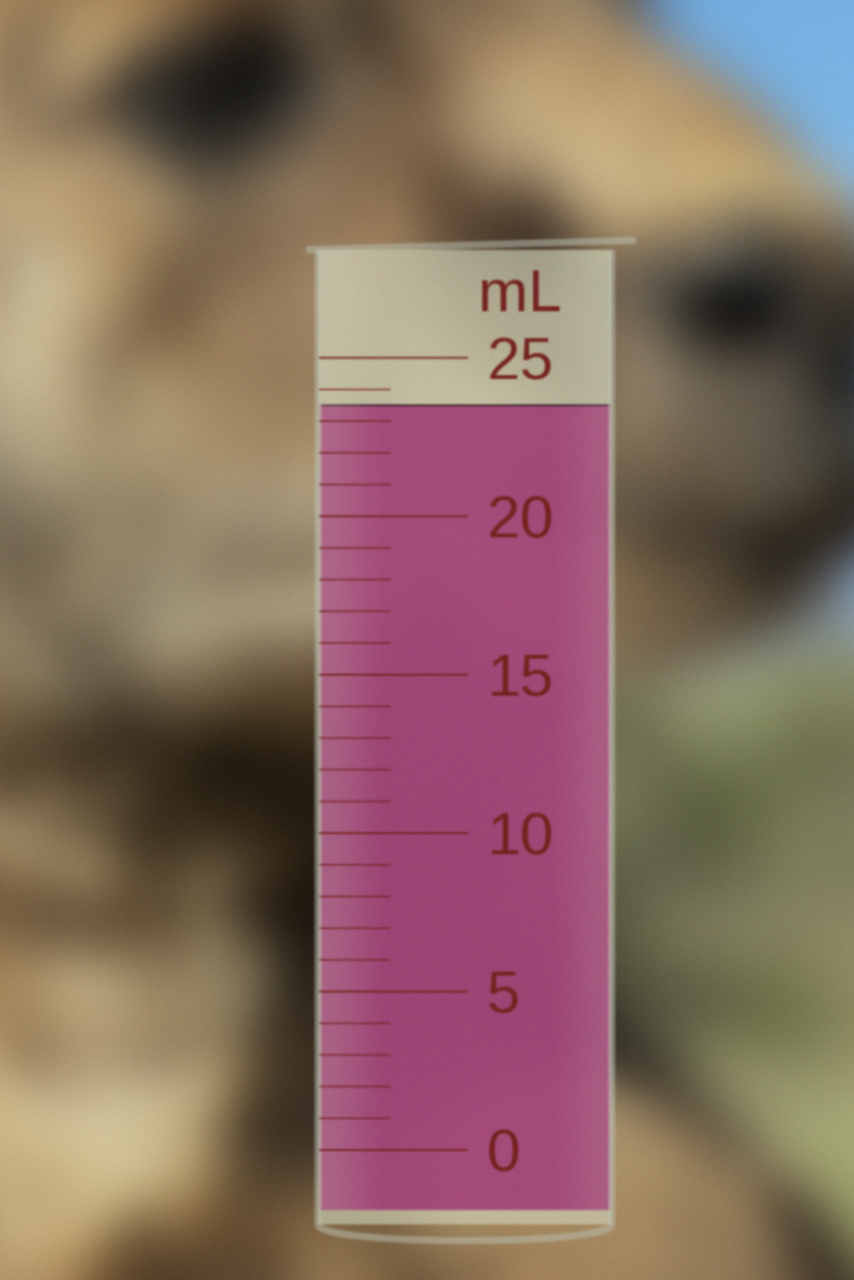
23.5 mL
